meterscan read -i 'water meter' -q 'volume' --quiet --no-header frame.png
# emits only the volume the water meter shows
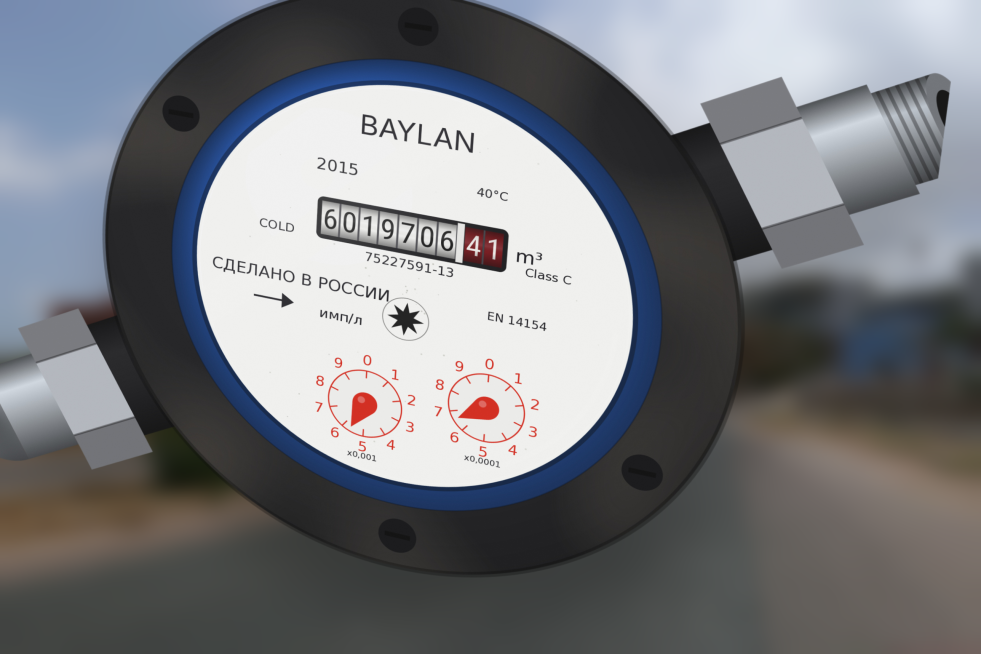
6019706.4156 m³
